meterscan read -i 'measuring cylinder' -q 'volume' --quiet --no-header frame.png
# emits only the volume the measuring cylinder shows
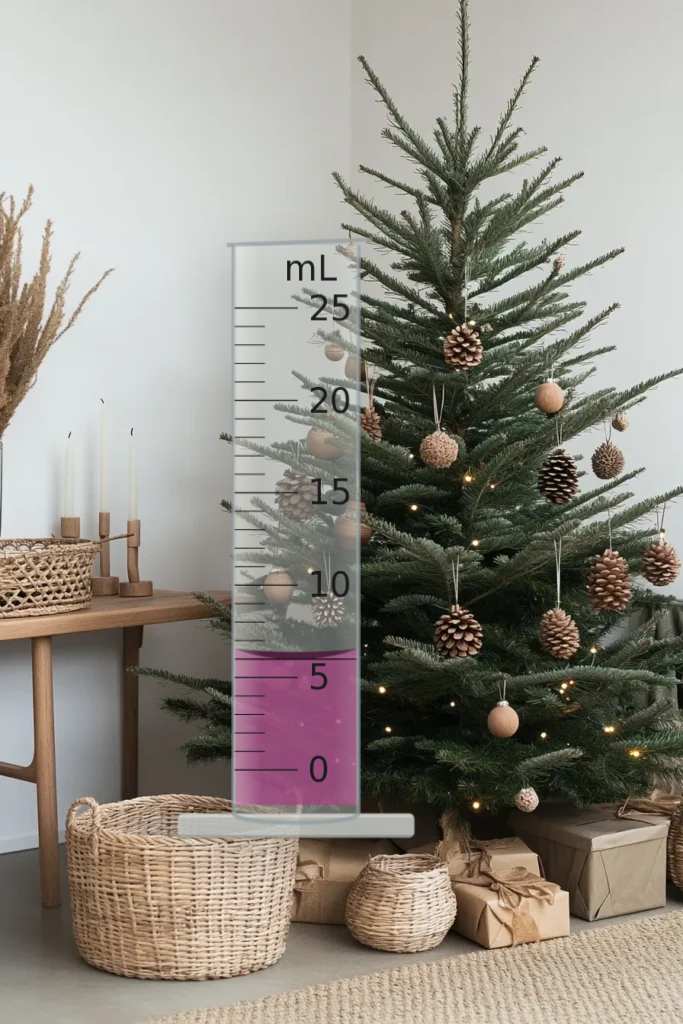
6 mL
